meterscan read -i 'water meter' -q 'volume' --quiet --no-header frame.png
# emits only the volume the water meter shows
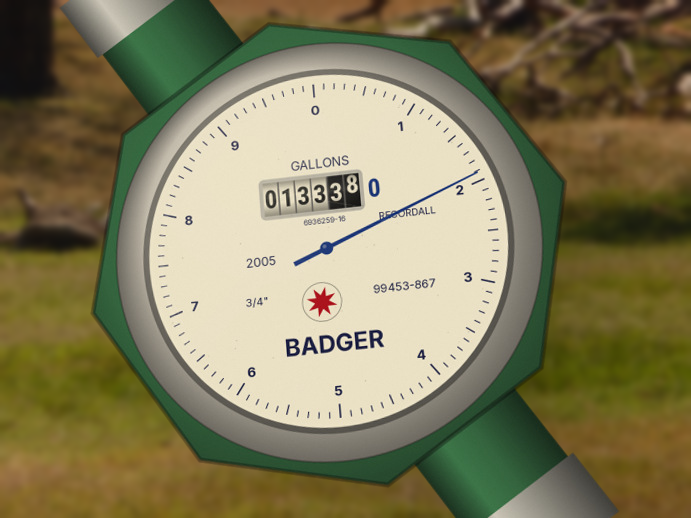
133381.9 gal
